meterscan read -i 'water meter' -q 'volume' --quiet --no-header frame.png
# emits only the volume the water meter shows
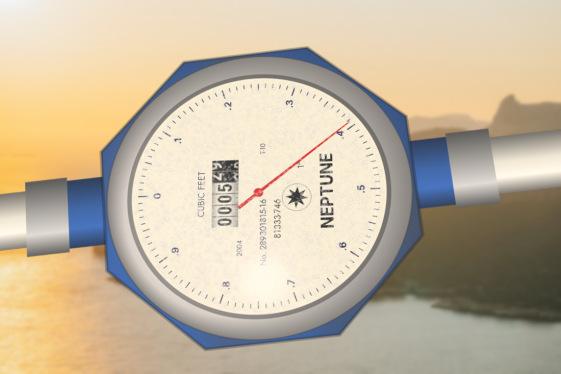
529.39 ft³
